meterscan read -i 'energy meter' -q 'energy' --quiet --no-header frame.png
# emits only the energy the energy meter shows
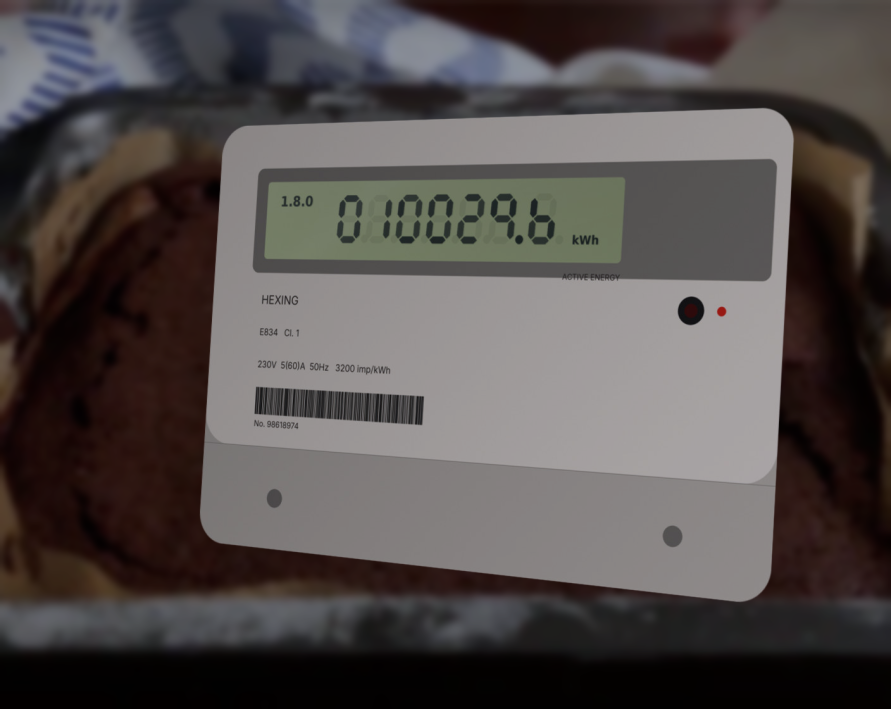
10029.6 kWh
